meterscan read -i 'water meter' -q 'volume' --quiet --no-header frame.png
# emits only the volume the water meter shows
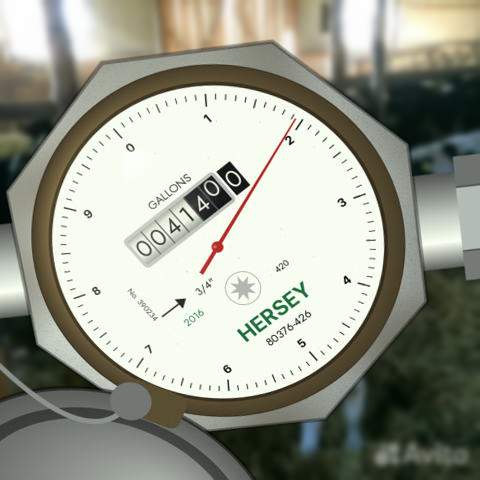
41401.9 gal
